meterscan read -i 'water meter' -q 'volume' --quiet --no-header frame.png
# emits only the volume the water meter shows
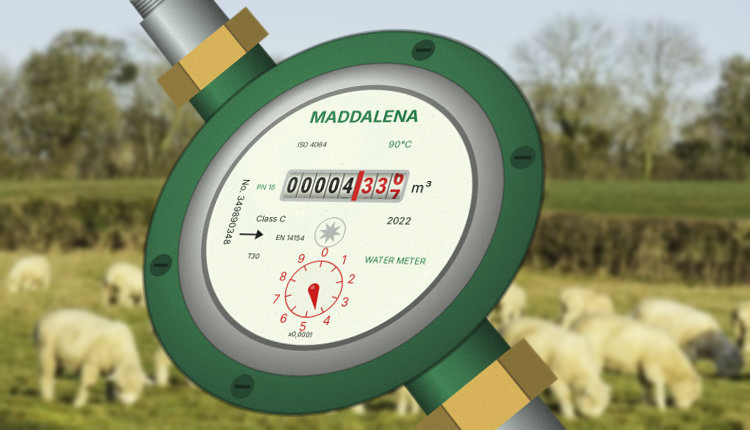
4.3364 m³
